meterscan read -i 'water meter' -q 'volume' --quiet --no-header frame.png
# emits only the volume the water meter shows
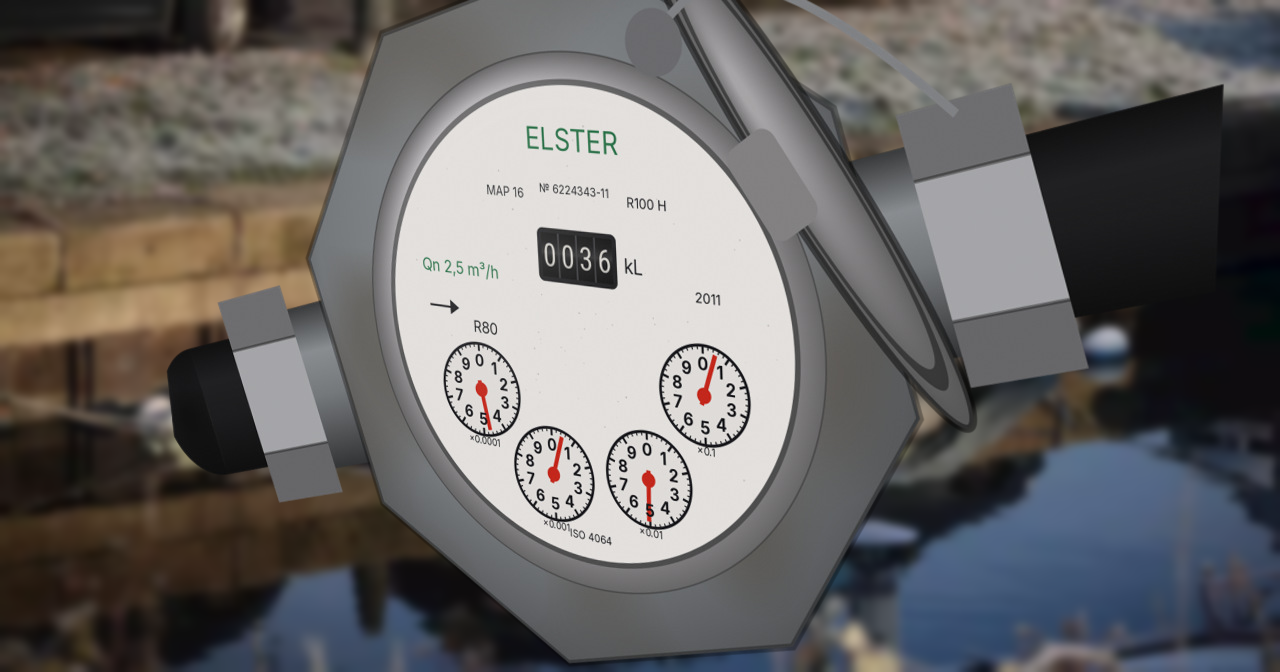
36.0504 kL
